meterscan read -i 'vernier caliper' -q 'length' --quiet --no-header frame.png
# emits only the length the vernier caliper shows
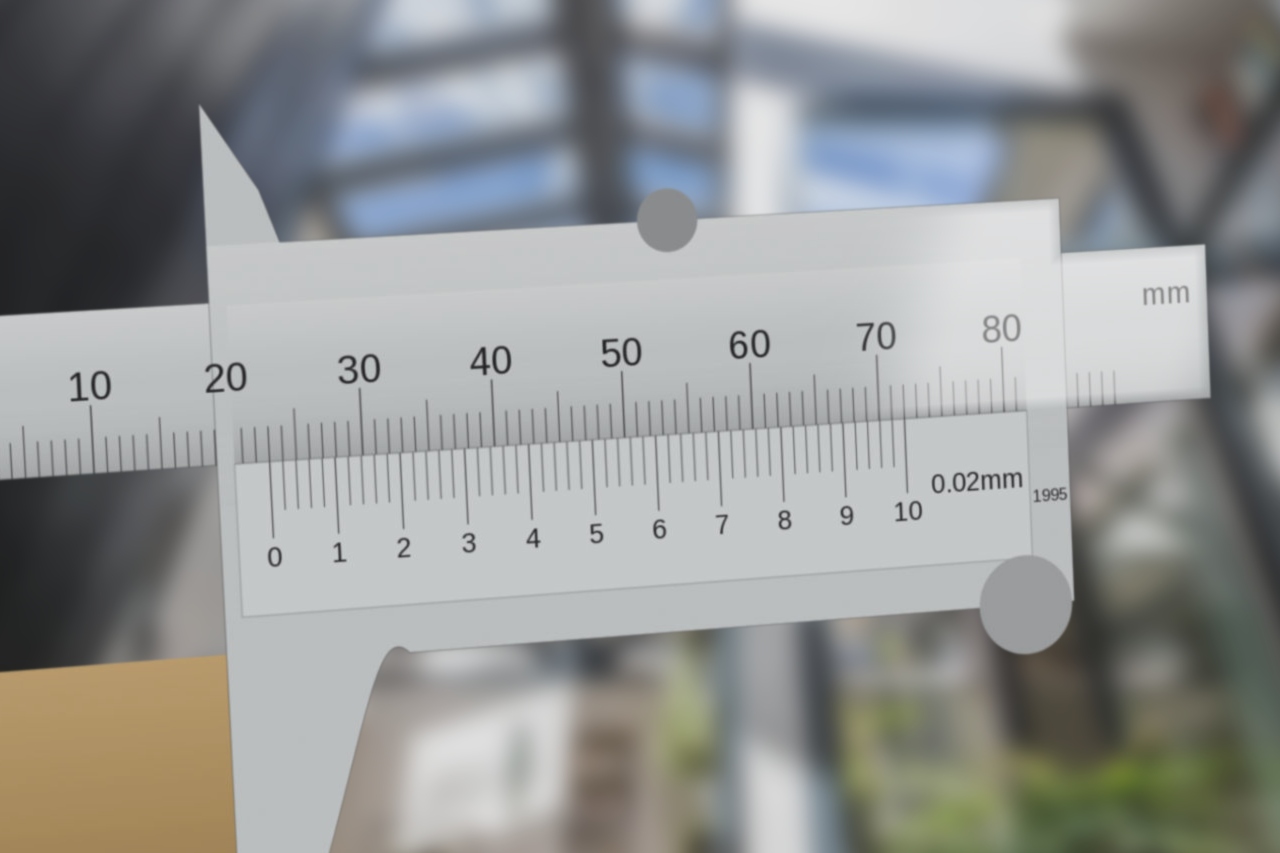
23.0 mm
